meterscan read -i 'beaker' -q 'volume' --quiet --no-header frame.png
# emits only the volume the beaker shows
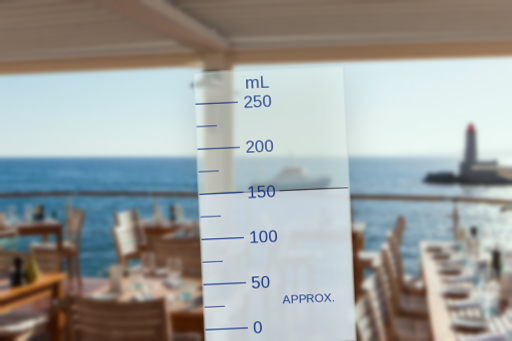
150 mL
